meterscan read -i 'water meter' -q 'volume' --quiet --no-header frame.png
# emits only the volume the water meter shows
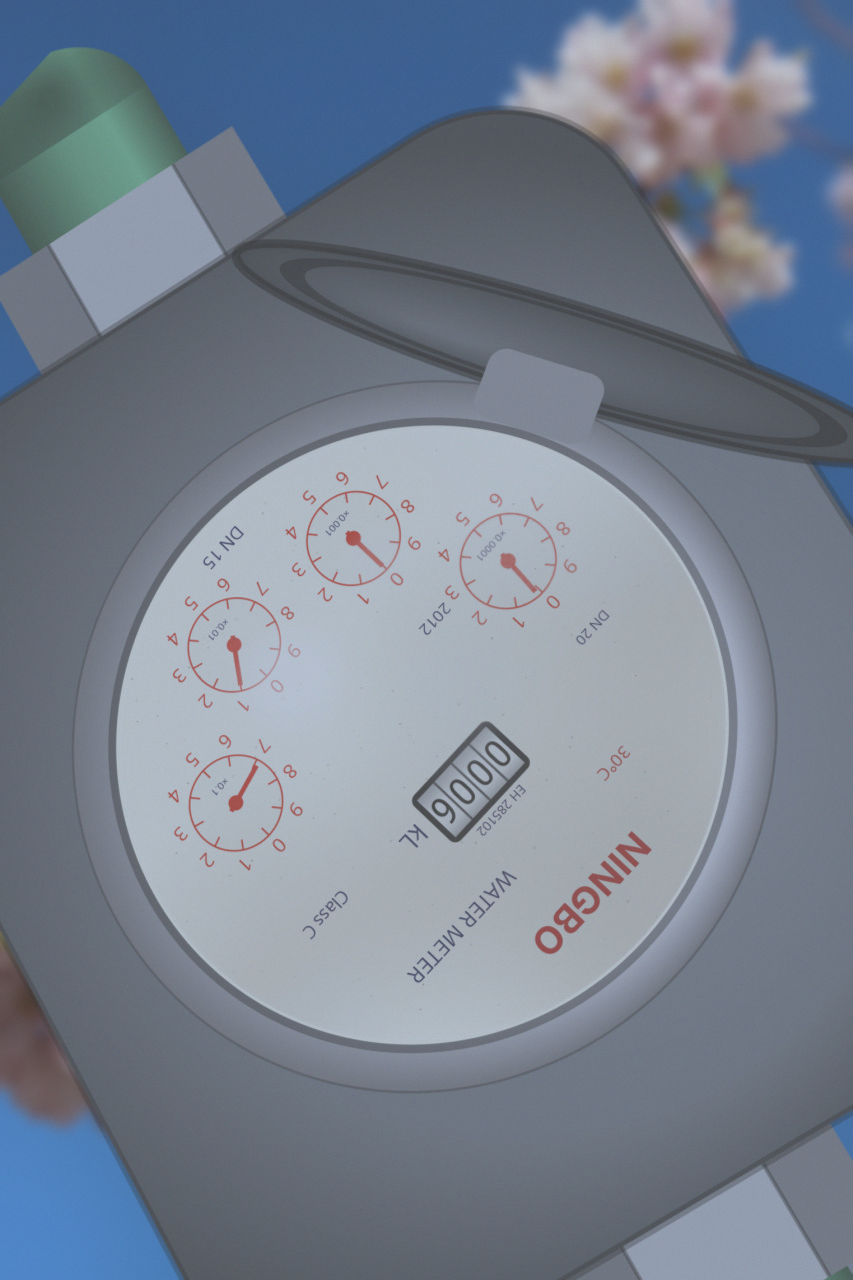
6.7100 kL
